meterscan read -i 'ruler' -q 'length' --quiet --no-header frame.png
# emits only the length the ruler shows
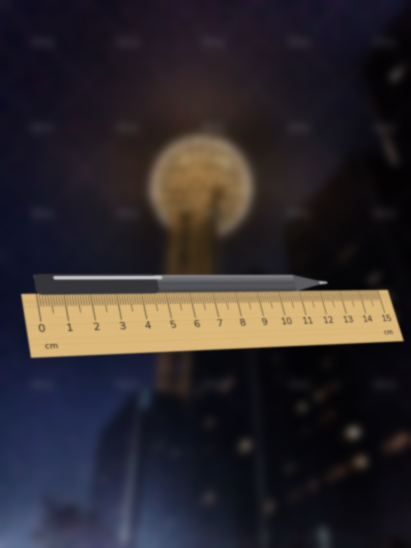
12.5 cm
